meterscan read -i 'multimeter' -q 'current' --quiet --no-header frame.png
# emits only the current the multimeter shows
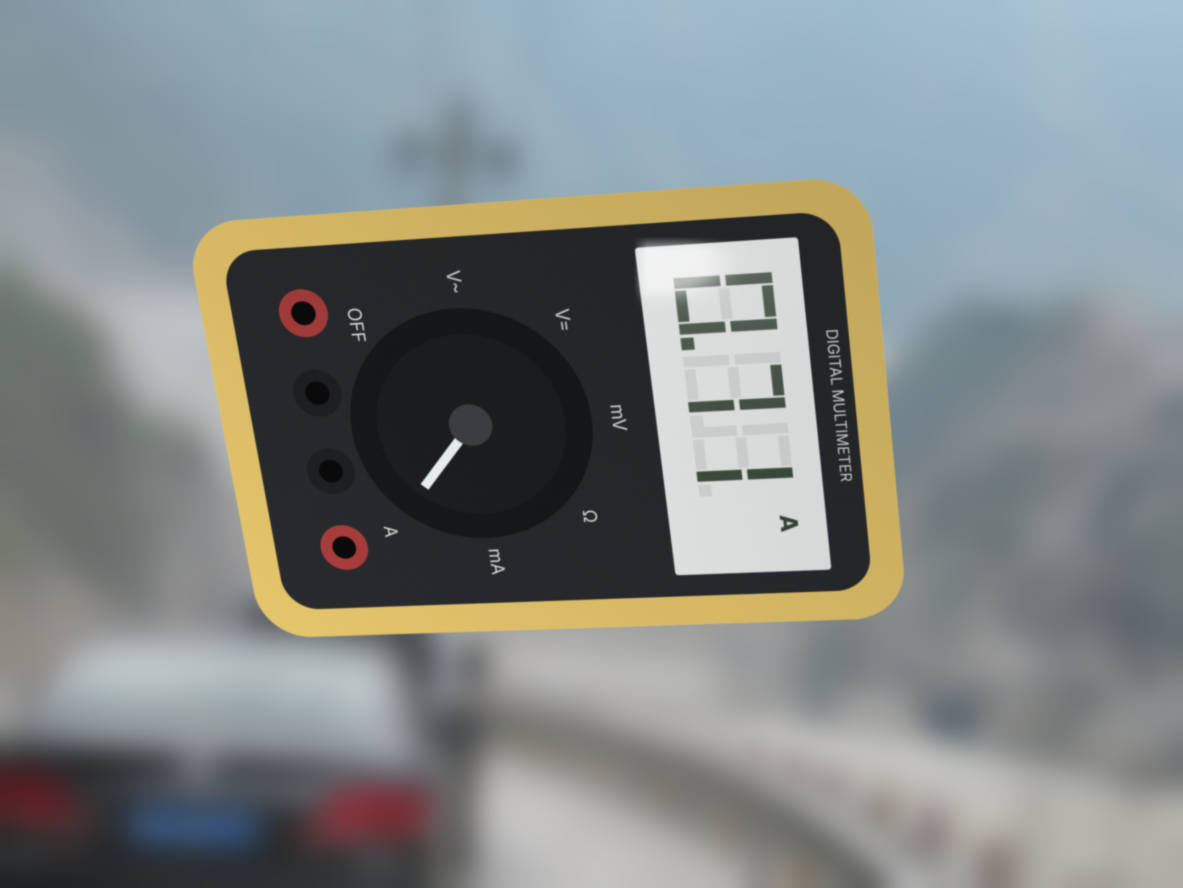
0.71 A
